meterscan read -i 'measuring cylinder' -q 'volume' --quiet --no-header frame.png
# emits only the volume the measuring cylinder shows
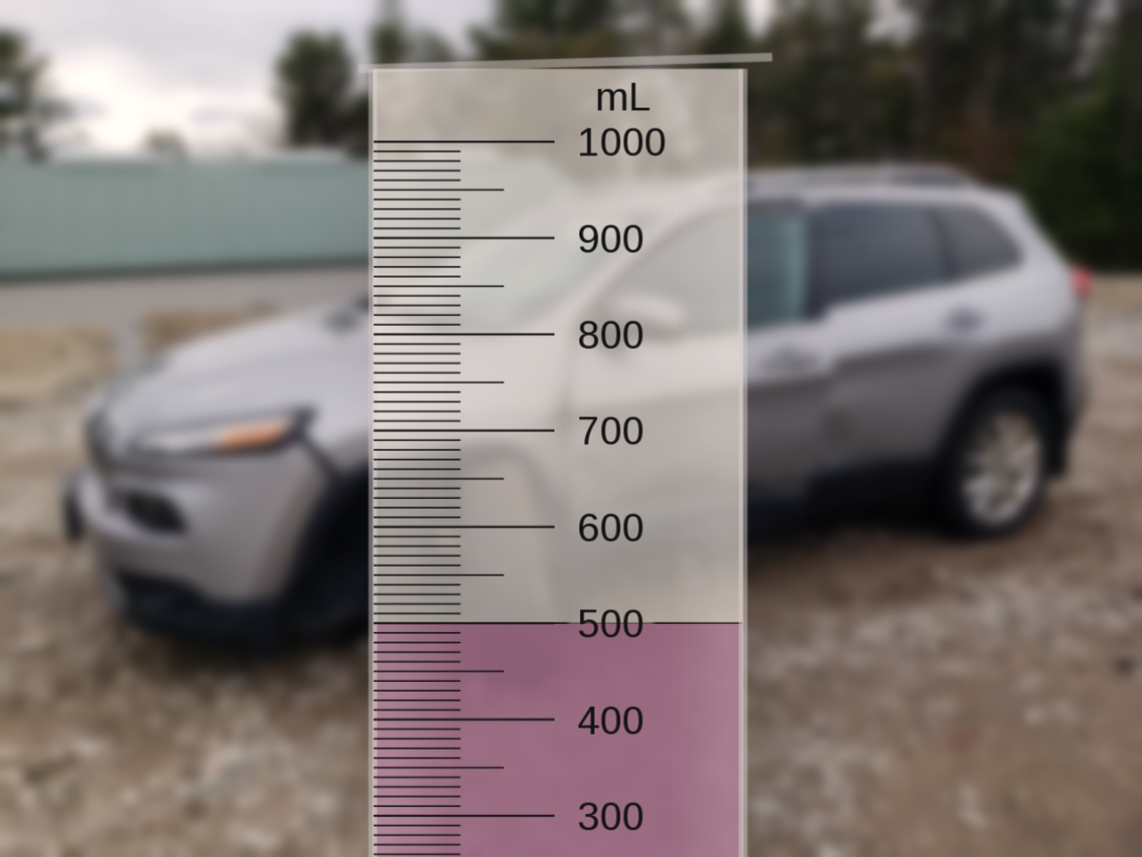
500 mL
